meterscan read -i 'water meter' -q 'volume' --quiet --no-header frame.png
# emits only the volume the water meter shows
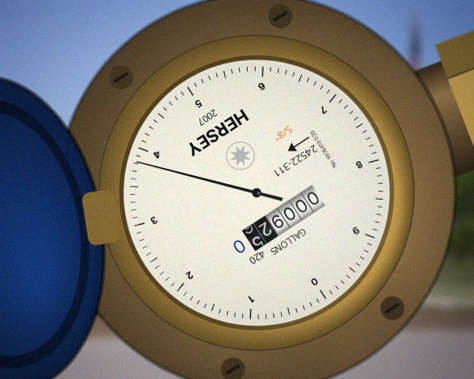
9253.8 gal
